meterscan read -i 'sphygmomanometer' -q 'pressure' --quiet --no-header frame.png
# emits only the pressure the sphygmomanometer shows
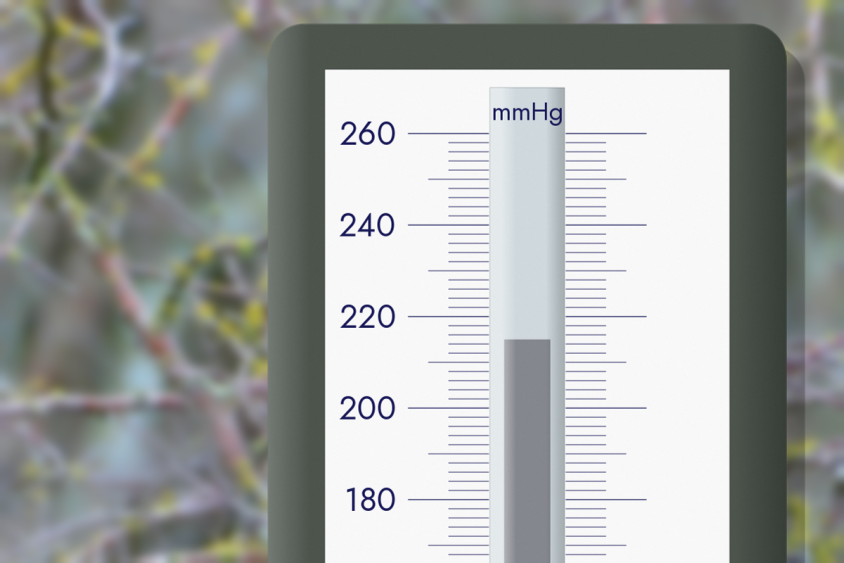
215 mmHg
